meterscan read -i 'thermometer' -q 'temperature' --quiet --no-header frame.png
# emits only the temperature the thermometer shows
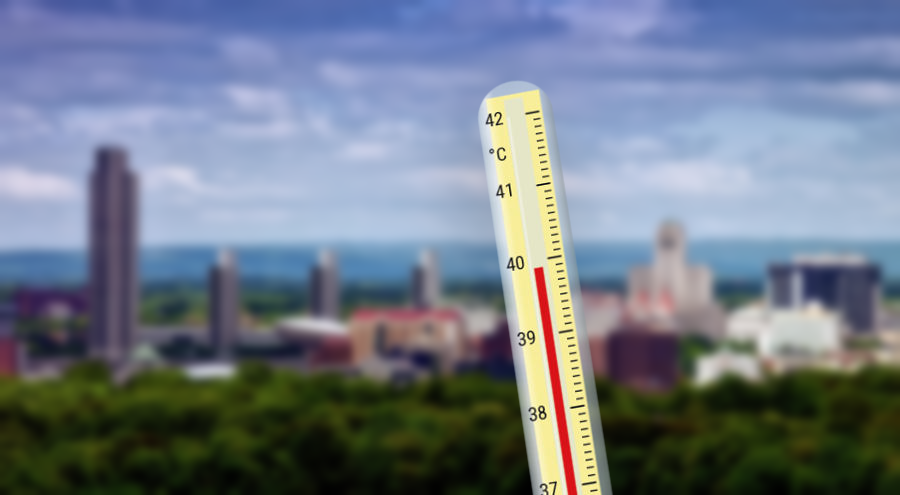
39.9 °C
